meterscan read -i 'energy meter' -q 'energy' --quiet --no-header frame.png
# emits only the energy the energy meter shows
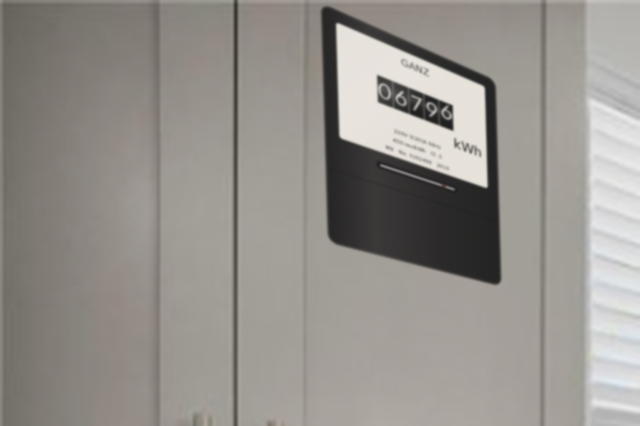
6796 kWh
